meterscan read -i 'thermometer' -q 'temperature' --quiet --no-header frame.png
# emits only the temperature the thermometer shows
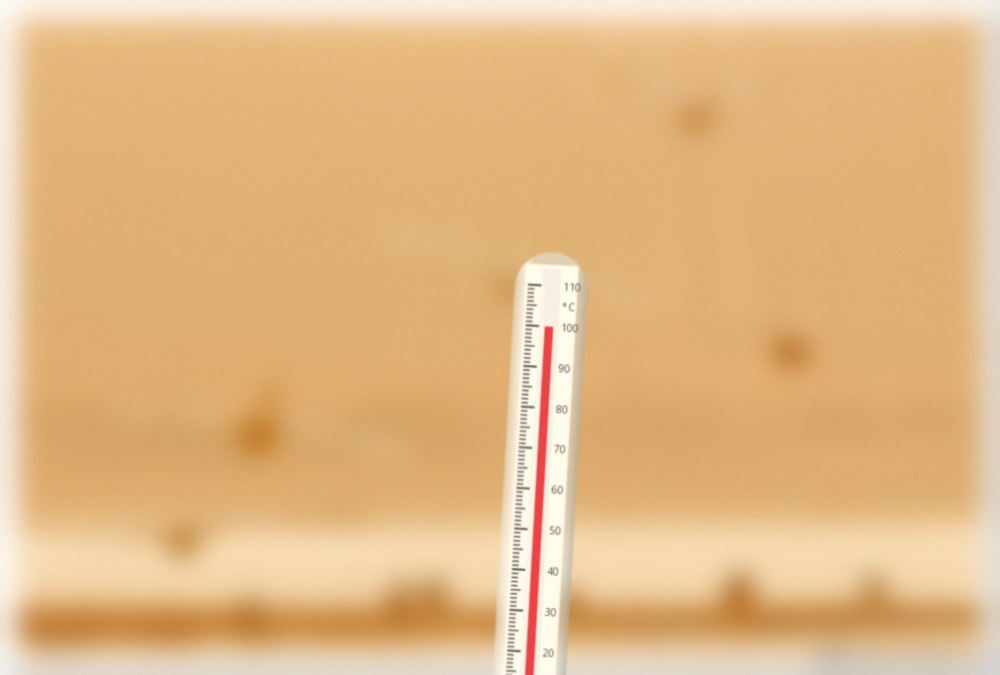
100 °C
